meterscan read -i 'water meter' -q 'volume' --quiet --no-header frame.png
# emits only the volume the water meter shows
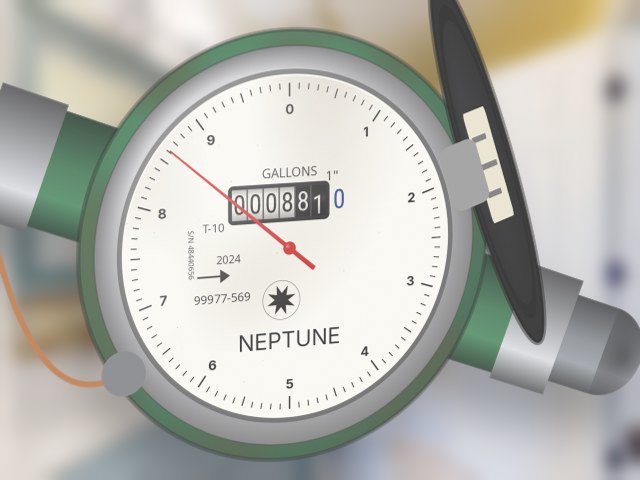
8808.6 gal
